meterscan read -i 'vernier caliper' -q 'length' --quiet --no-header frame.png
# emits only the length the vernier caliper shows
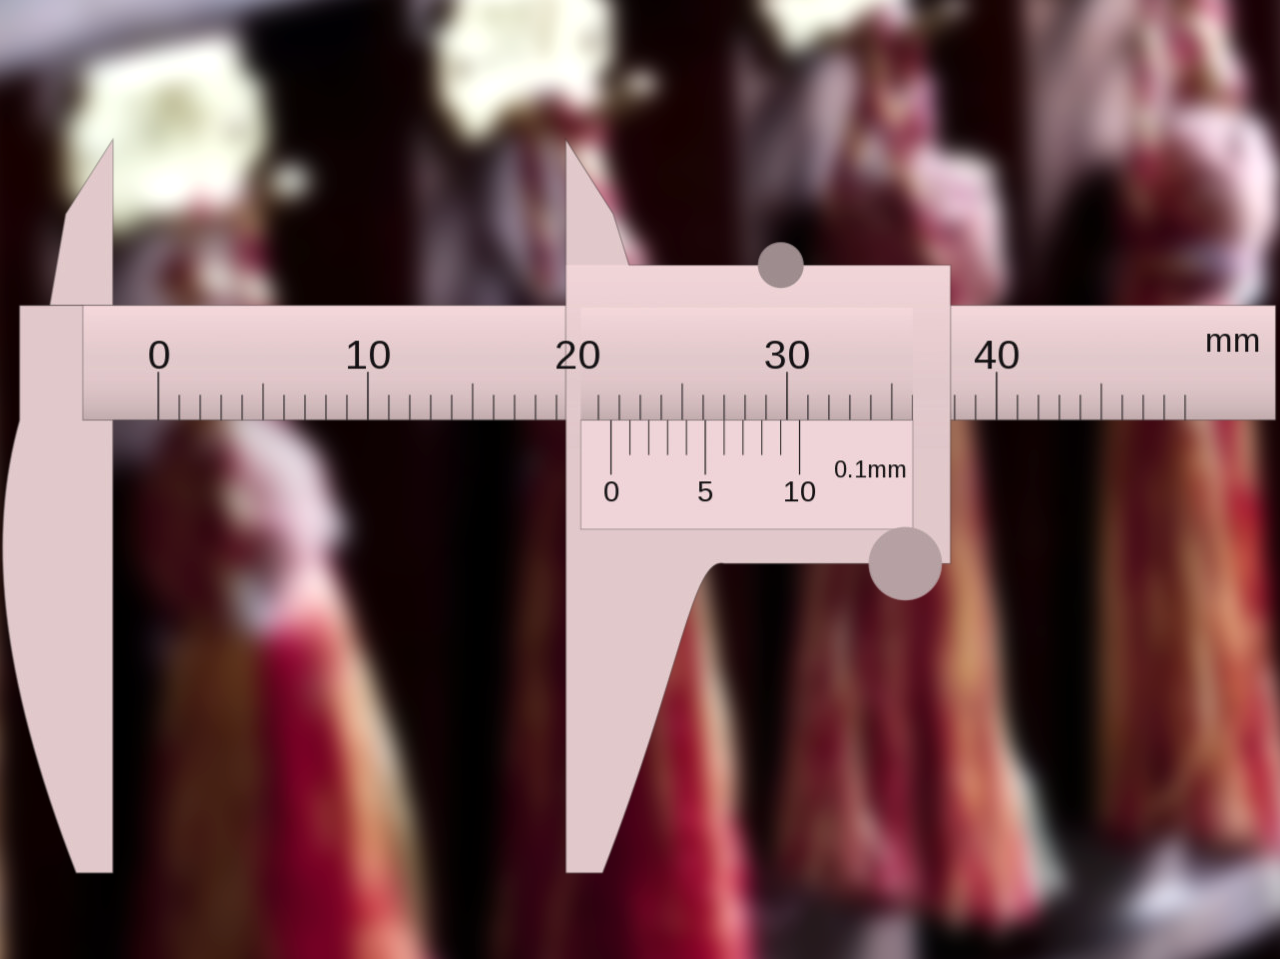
21.6 mm
